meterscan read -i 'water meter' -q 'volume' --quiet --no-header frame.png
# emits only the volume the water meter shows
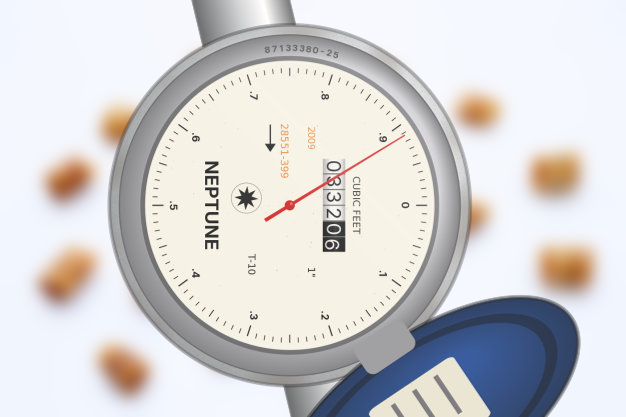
33205.91 ft³
